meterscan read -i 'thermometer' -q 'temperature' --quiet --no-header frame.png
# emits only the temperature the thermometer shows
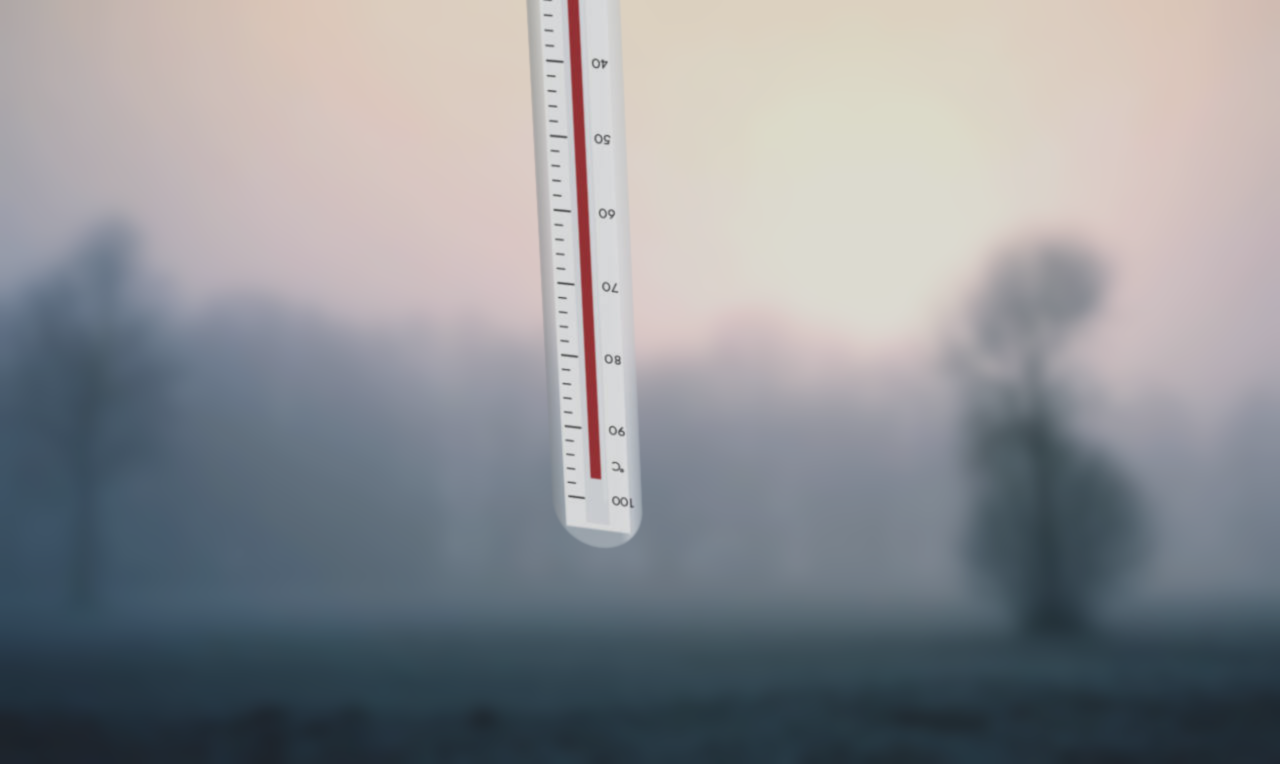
97 °C
